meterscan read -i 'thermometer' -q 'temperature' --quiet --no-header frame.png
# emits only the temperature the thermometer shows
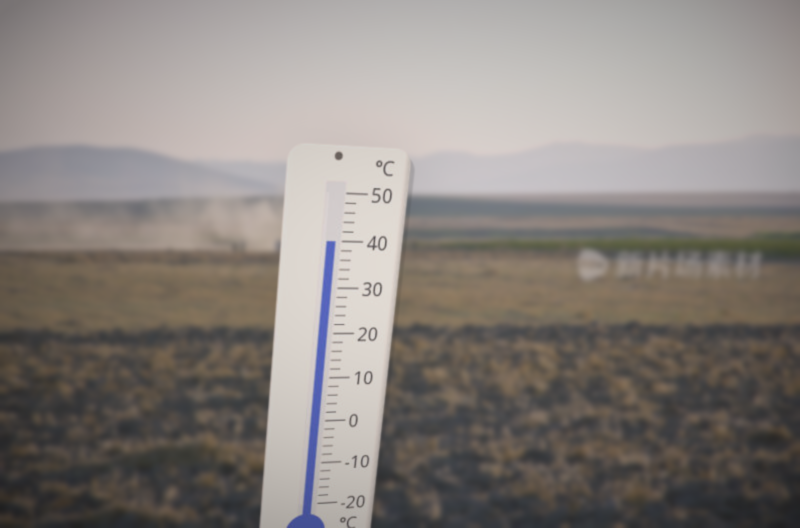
40 °C
